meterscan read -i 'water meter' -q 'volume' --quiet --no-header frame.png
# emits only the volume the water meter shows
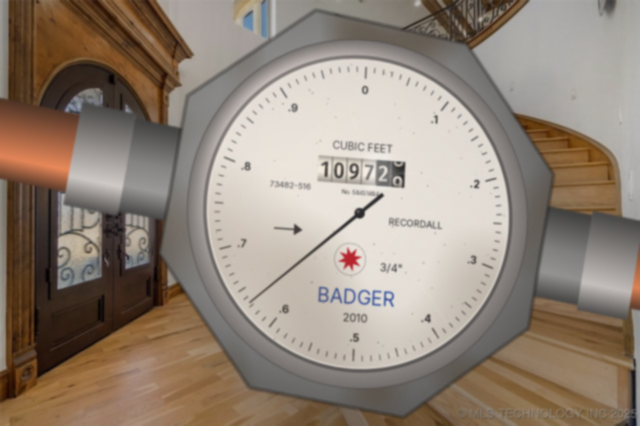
109728.63 ft³
